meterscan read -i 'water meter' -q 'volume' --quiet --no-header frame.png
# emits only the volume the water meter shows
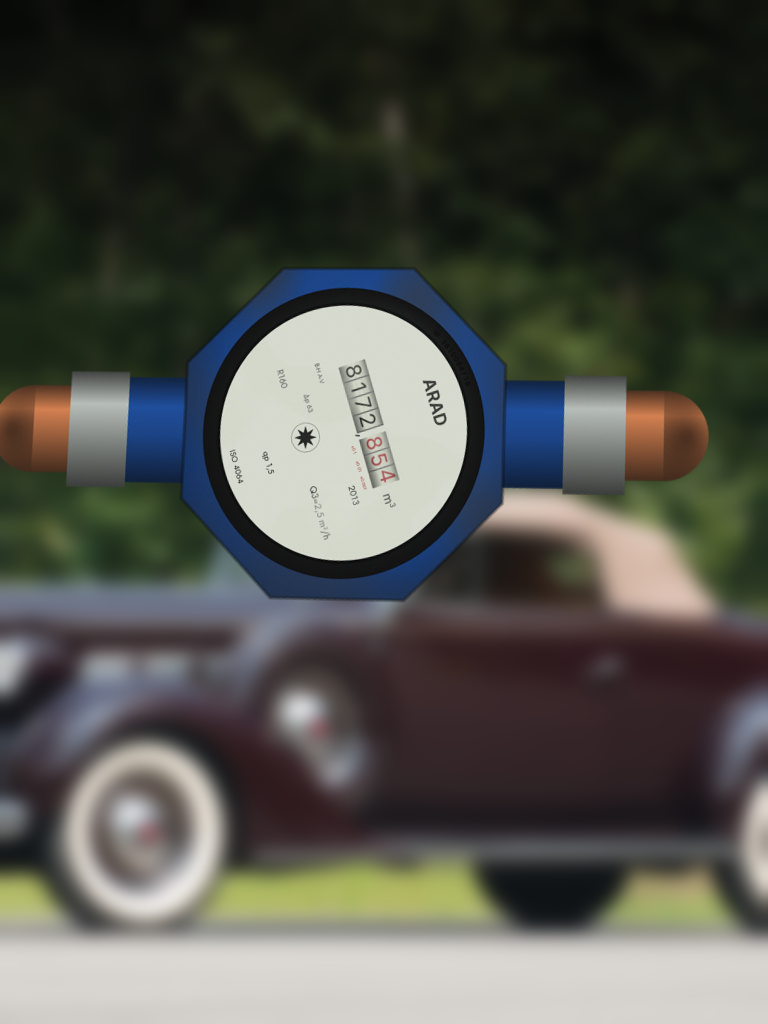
8172.854 m³
